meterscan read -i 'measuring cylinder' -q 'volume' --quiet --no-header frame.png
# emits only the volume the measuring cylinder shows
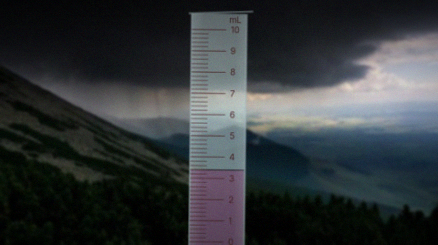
3.4 mL
